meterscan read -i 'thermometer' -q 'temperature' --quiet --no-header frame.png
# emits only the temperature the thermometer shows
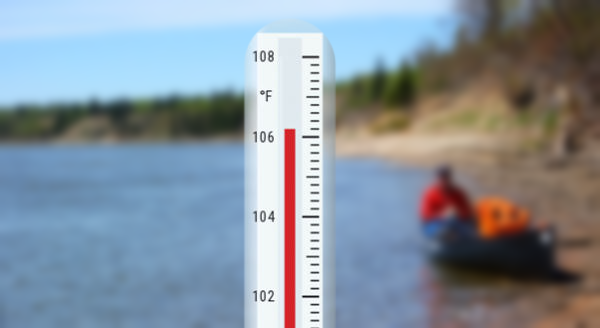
106.2 °F
